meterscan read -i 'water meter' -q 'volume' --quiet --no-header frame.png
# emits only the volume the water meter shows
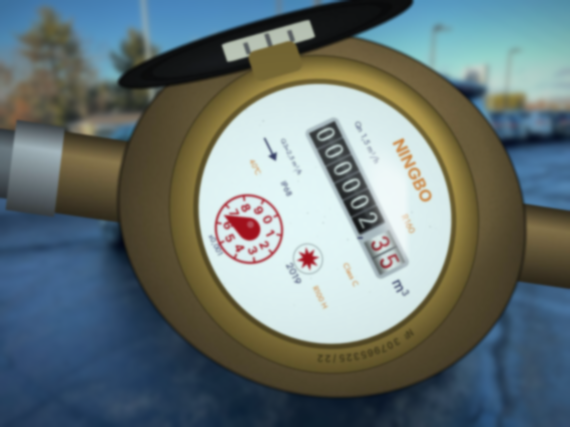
2.356 m³
